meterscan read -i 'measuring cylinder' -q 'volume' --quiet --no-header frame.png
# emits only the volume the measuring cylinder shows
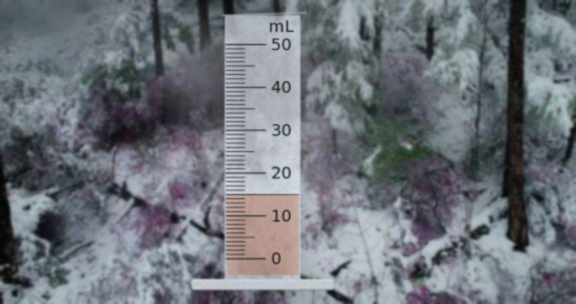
15 mL
